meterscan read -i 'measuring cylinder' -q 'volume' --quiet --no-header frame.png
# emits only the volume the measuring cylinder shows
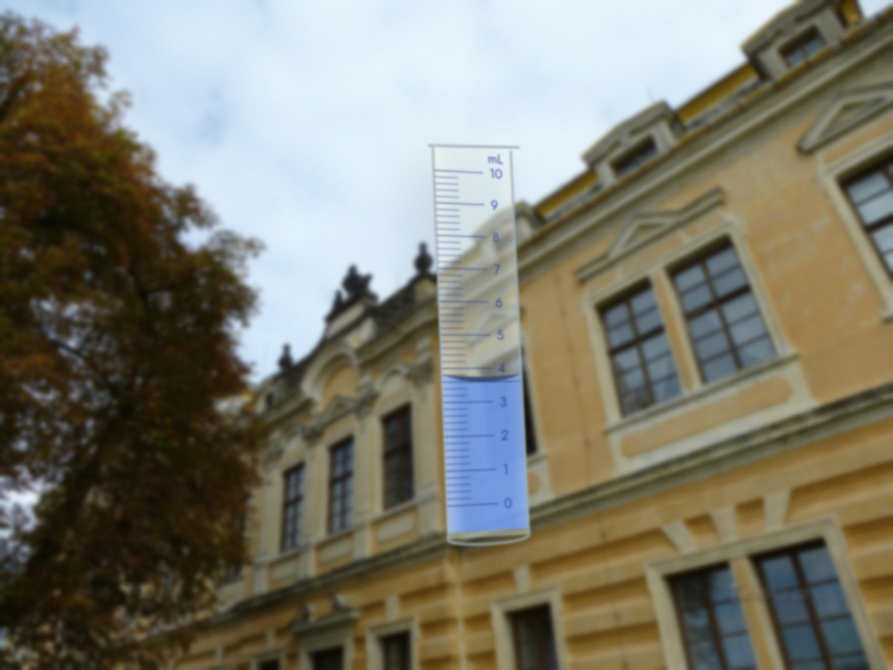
3.6 mL
